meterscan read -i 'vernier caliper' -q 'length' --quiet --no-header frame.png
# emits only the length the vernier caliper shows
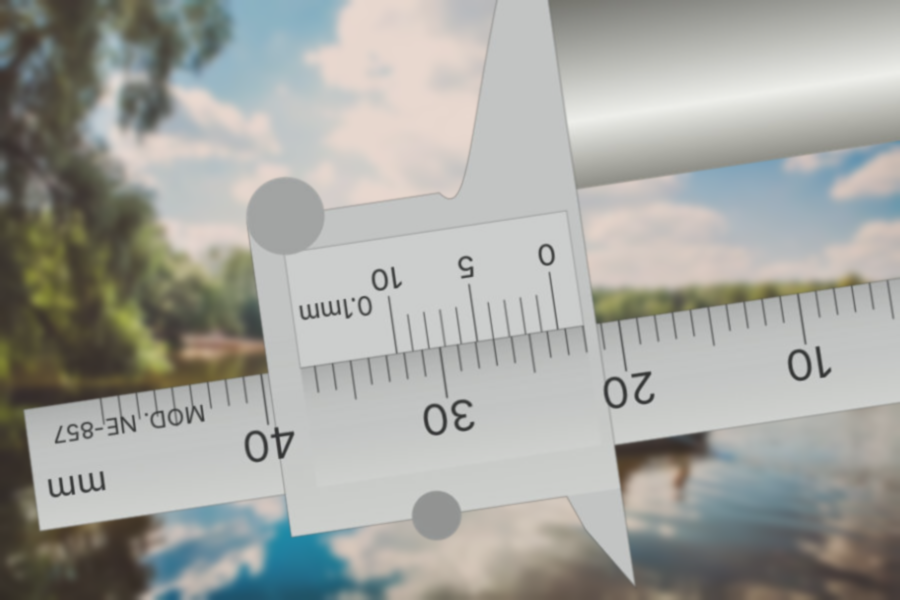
23.4 mm
